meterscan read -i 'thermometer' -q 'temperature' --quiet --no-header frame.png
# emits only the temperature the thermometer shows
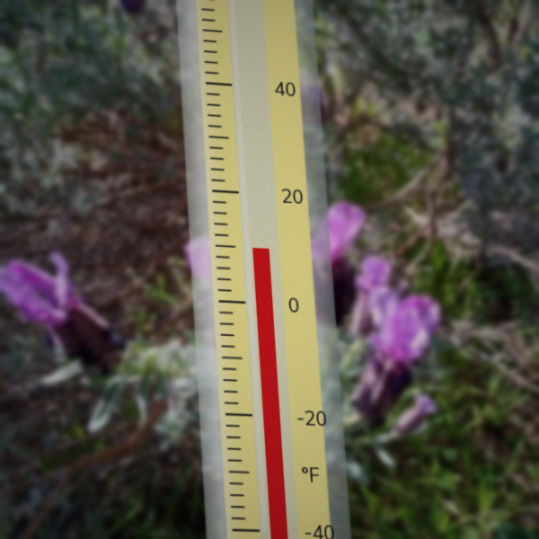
10 °F
